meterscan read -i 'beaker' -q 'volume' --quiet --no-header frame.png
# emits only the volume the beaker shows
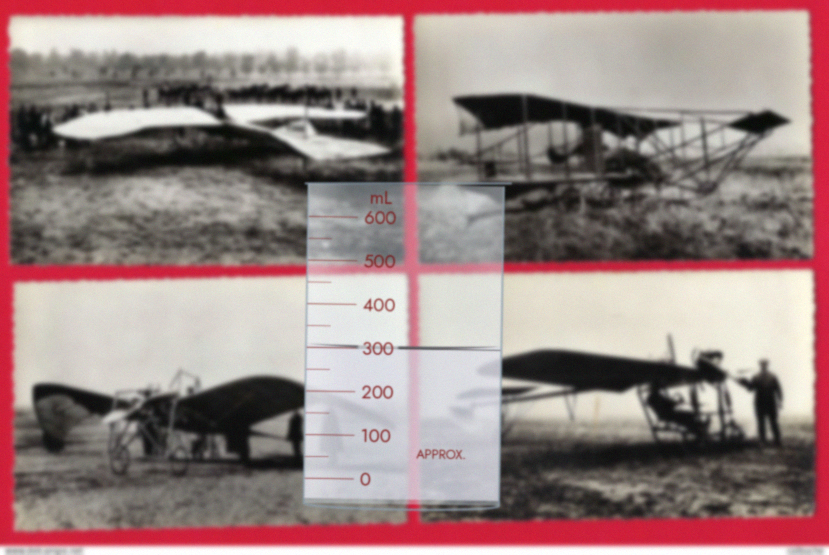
300 mL
